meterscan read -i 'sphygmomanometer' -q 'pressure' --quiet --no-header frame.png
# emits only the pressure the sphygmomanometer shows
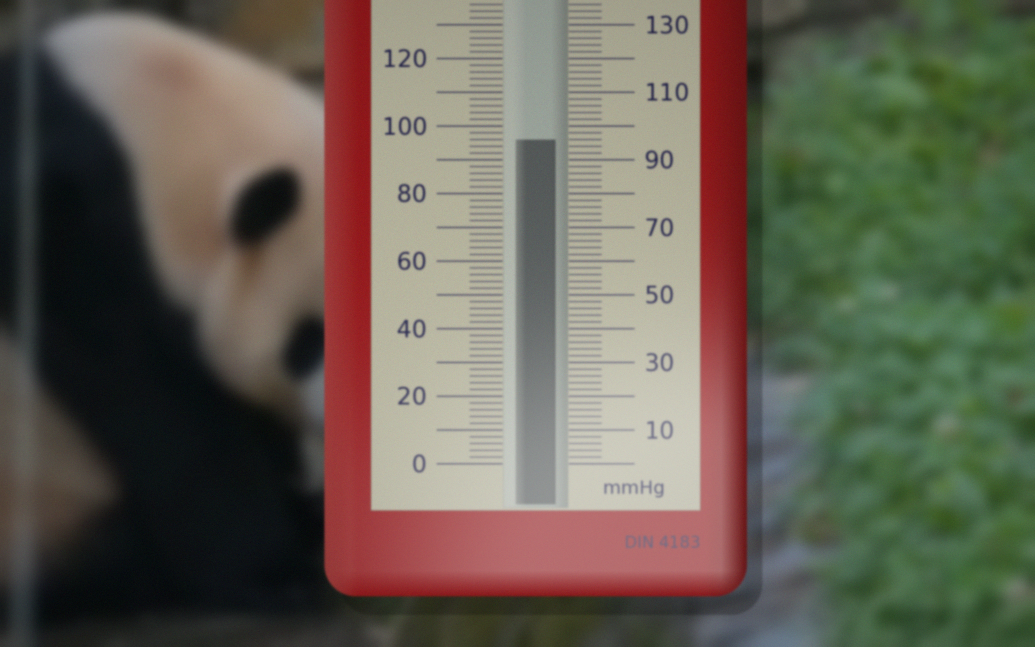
96 mmHg
